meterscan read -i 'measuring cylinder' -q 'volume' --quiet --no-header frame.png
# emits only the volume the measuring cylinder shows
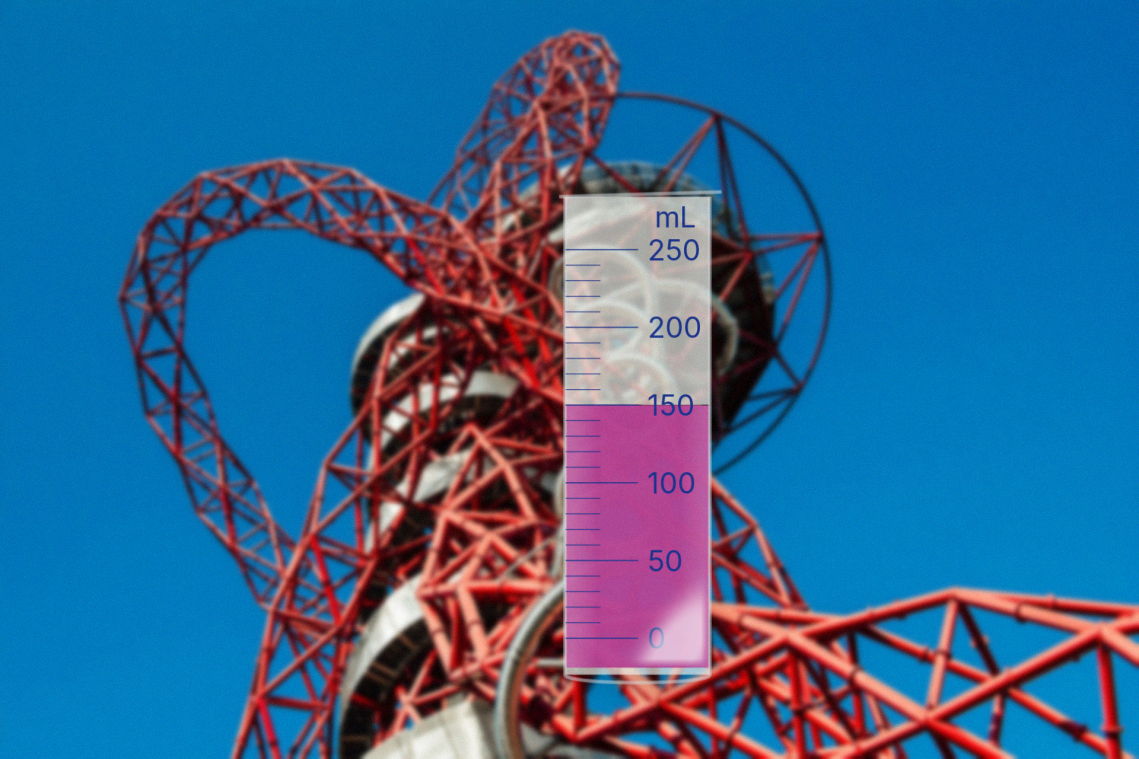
150 mL
